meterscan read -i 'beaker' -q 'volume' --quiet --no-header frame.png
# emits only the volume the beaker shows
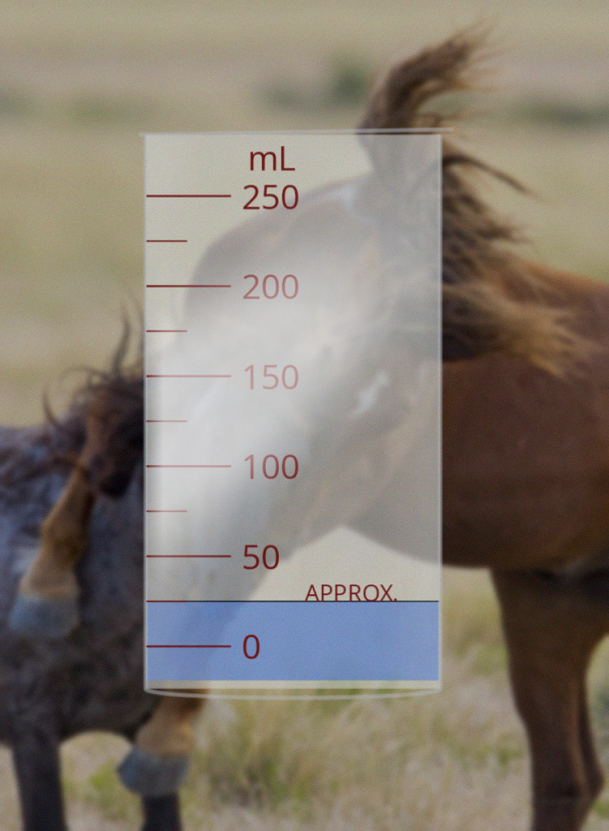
25 mL
